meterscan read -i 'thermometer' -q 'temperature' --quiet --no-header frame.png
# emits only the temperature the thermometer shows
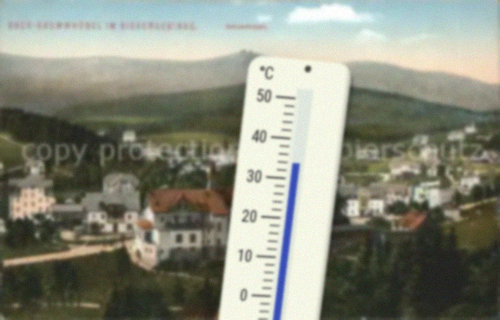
34 °C
